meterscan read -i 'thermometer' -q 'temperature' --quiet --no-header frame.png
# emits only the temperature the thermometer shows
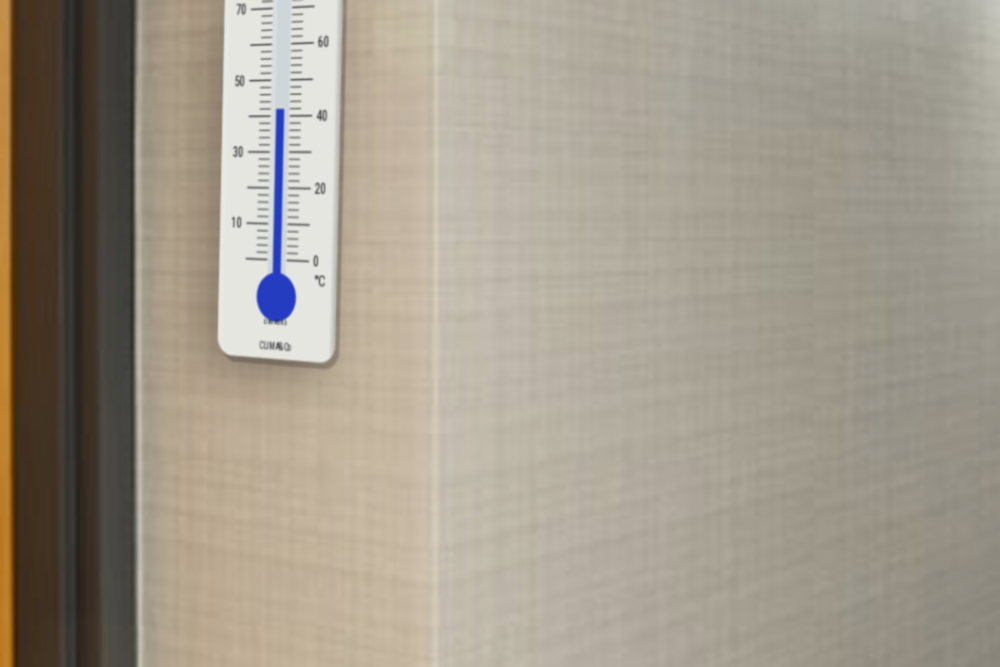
42 °C
